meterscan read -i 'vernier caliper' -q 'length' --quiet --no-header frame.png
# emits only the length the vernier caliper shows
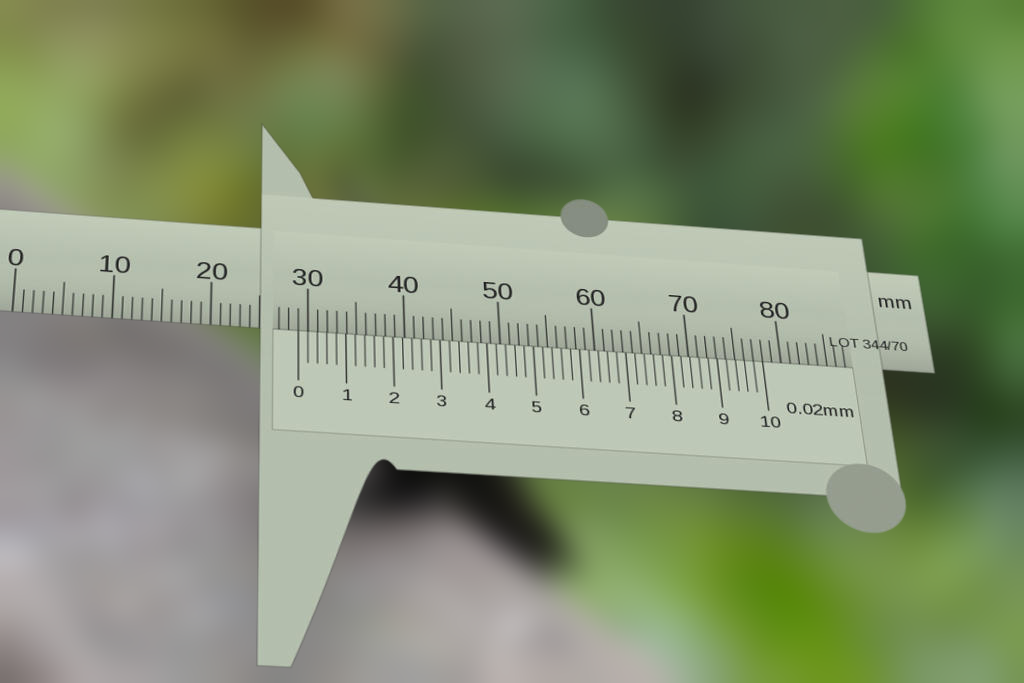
29.0 mm
